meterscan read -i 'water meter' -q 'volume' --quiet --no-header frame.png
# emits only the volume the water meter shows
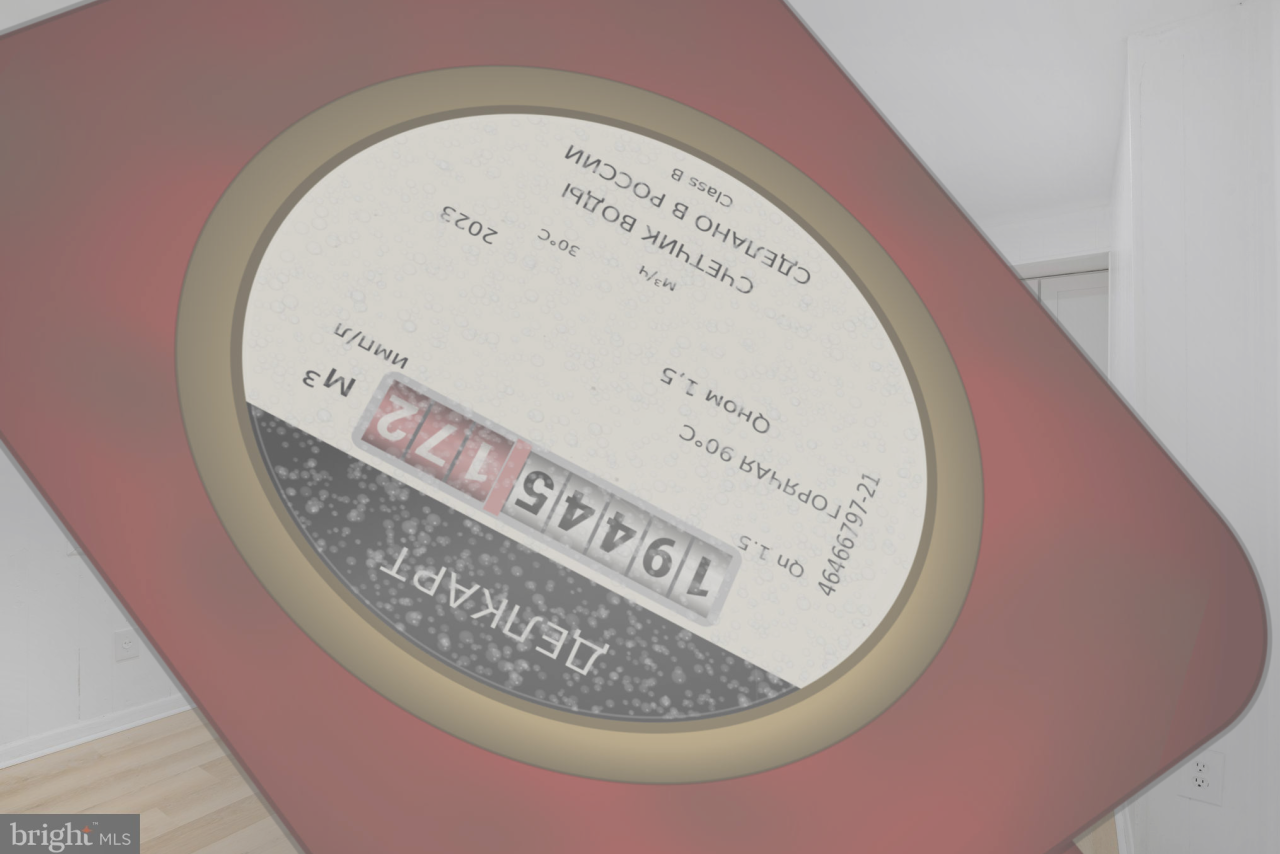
19445.172 m³
